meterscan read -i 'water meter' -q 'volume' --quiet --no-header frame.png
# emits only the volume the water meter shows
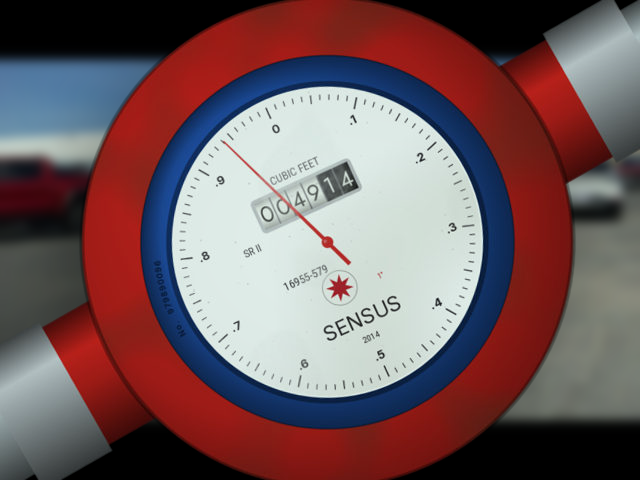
4913.94 ft³
